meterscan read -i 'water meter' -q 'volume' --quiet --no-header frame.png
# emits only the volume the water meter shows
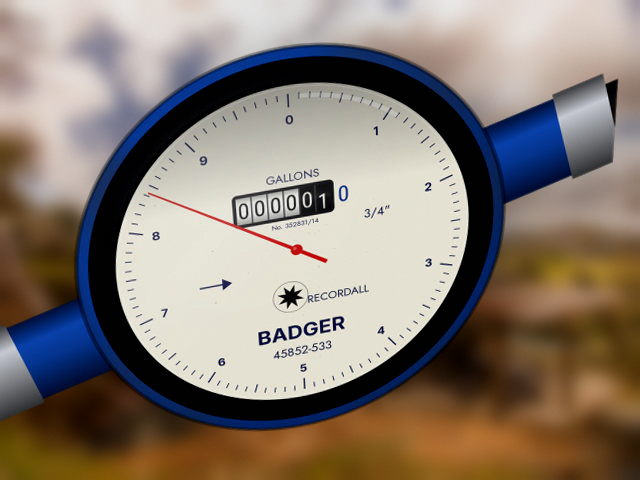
8.4 gal
